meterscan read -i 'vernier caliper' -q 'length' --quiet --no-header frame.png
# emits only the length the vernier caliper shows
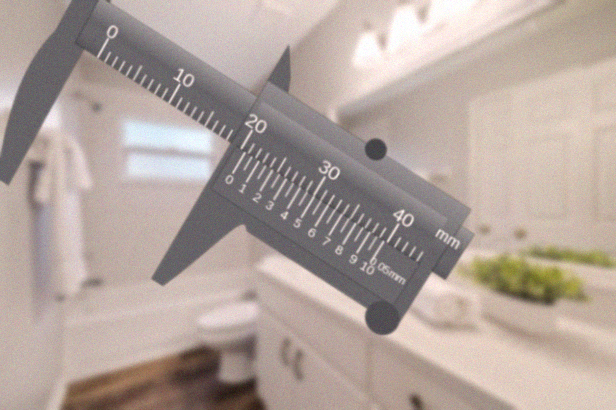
20.6 mm
